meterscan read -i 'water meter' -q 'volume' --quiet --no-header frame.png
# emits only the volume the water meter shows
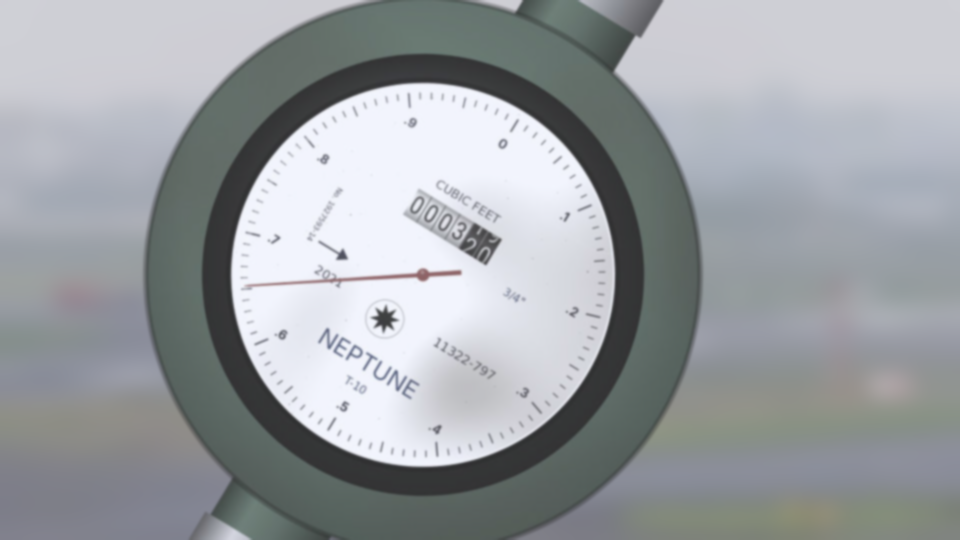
319.65 ft³
